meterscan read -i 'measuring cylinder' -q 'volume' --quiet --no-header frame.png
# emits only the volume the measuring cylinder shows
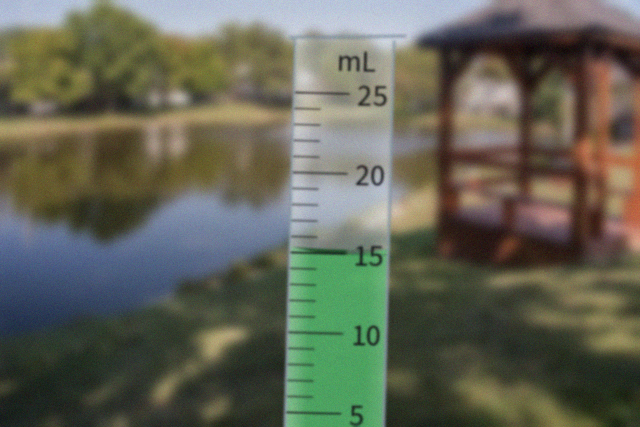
15 mL
